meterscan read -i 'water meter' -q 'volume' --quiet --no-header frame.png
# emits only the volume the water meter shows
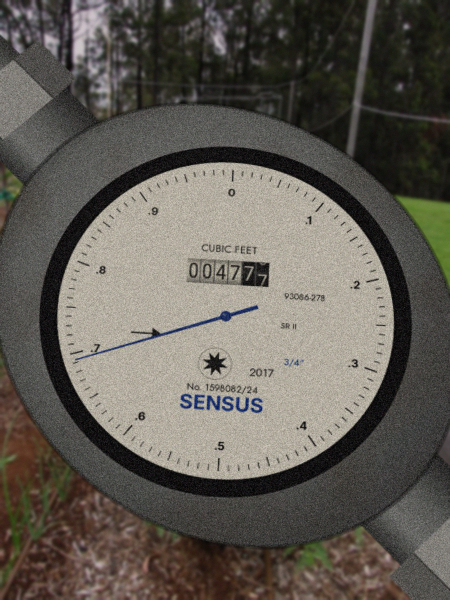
4776.69 ft³
